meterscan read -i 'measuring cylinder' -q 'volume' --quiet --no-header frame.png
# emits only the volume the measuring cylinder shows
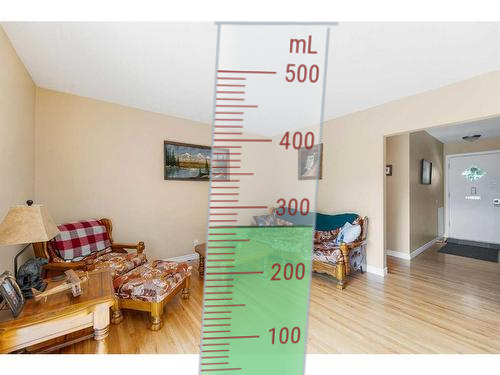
270 mL
